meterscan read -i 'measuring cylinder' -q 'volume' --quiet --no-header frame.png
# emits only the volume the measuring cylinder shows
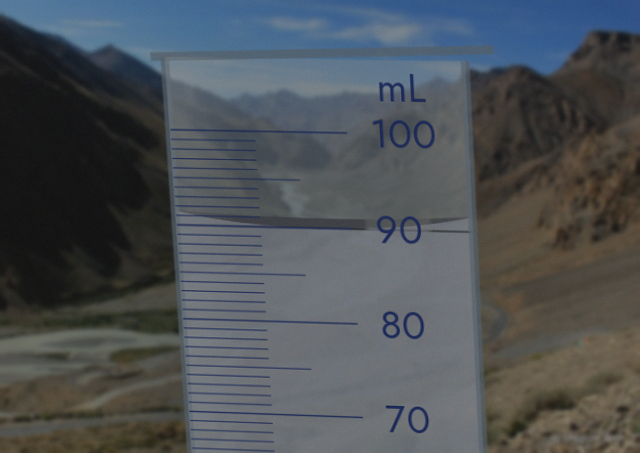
90 mL
